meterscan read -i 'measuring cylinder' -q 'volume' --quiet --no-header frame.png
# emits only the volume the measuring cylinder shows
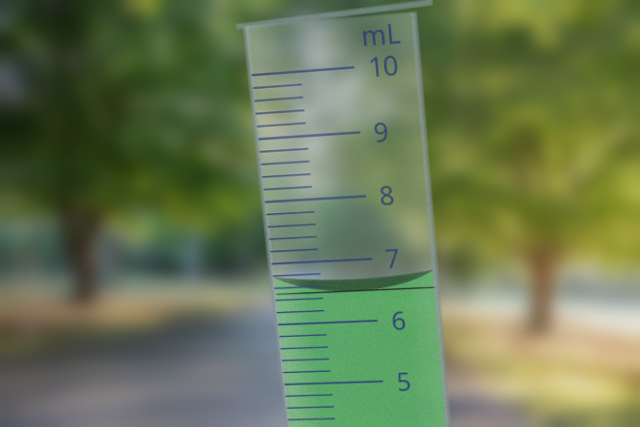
6.5 mL
